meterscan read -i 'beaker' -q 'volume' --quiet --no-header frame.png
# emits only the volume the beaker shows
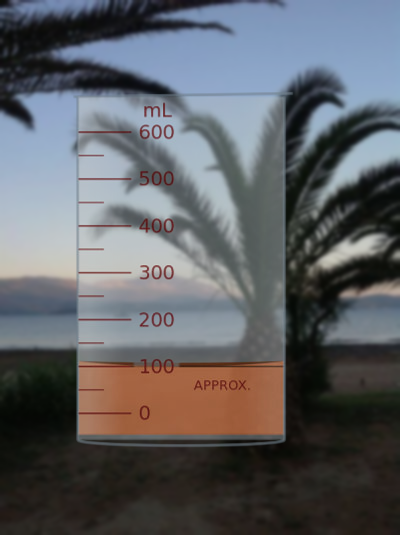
100 mL
